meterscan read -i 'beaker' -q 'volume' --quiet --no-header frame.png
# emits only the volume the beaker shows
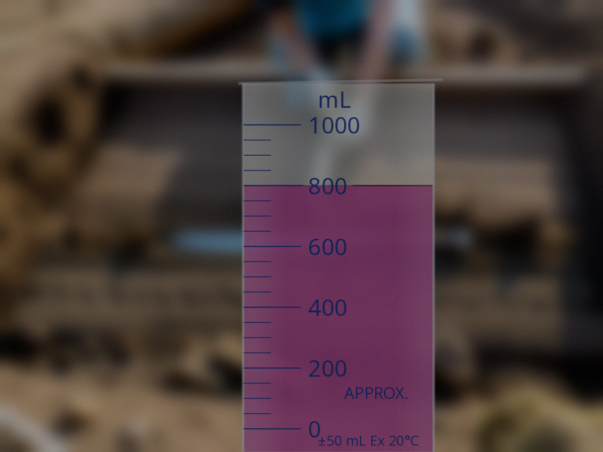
800 mL
